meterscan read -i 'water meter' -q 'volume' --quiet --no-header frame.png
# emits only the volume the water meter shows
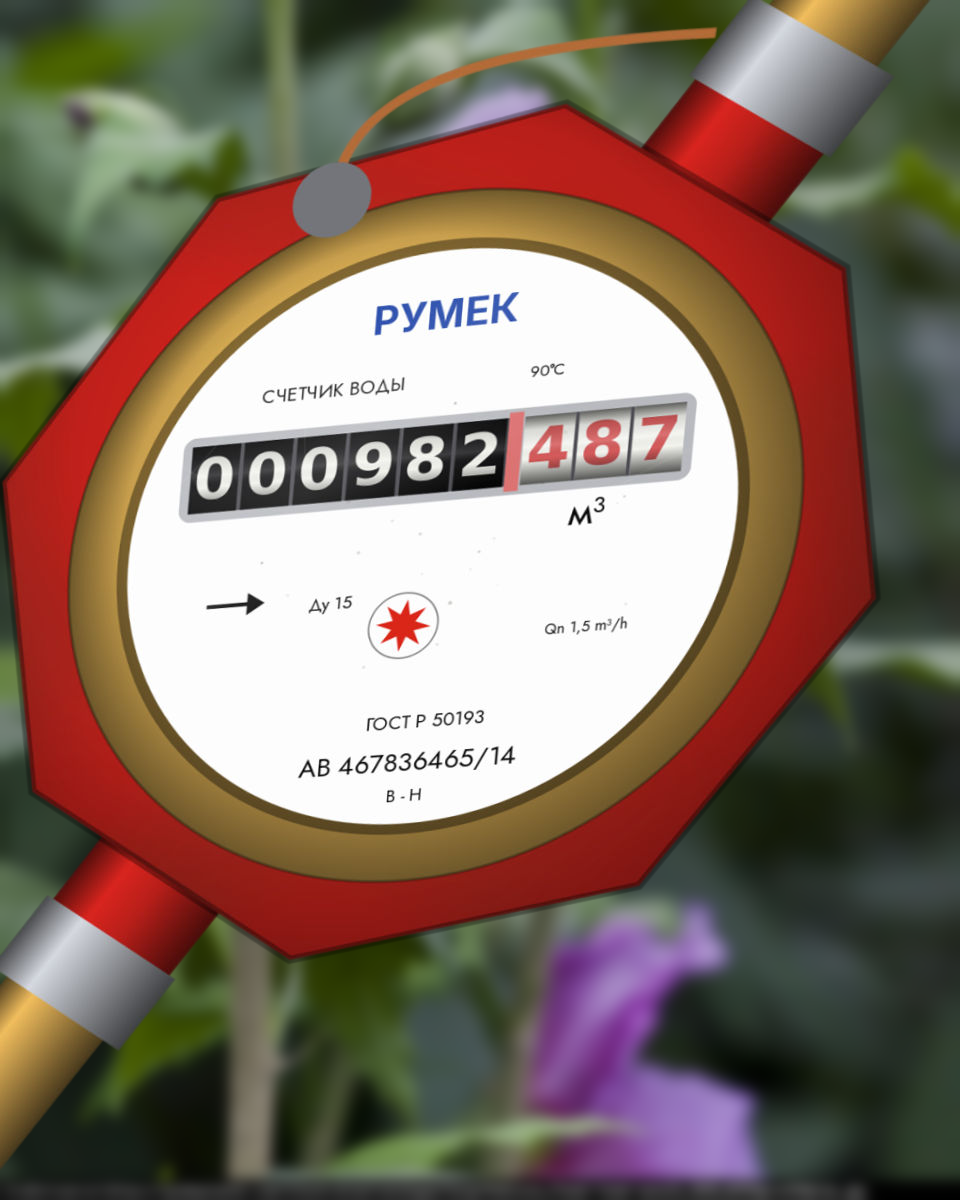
982.487 m³
